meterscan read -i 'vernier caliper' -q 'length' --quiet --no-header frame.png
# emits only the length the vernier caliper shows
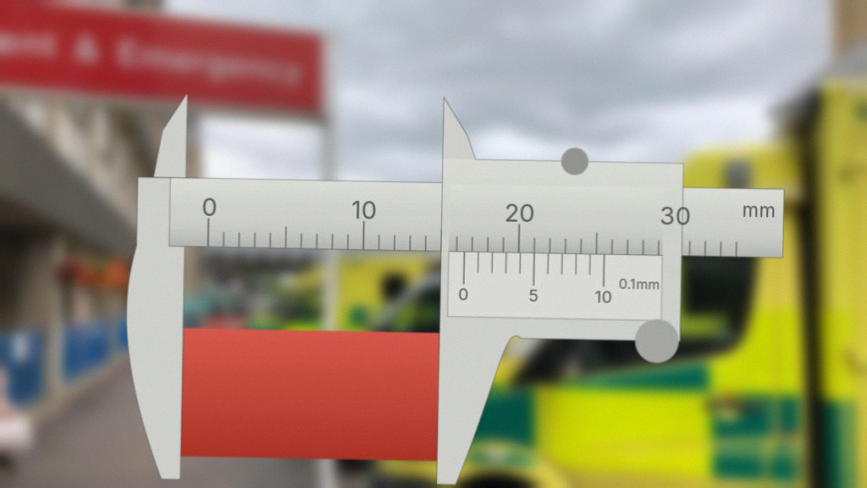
16.5 mm
